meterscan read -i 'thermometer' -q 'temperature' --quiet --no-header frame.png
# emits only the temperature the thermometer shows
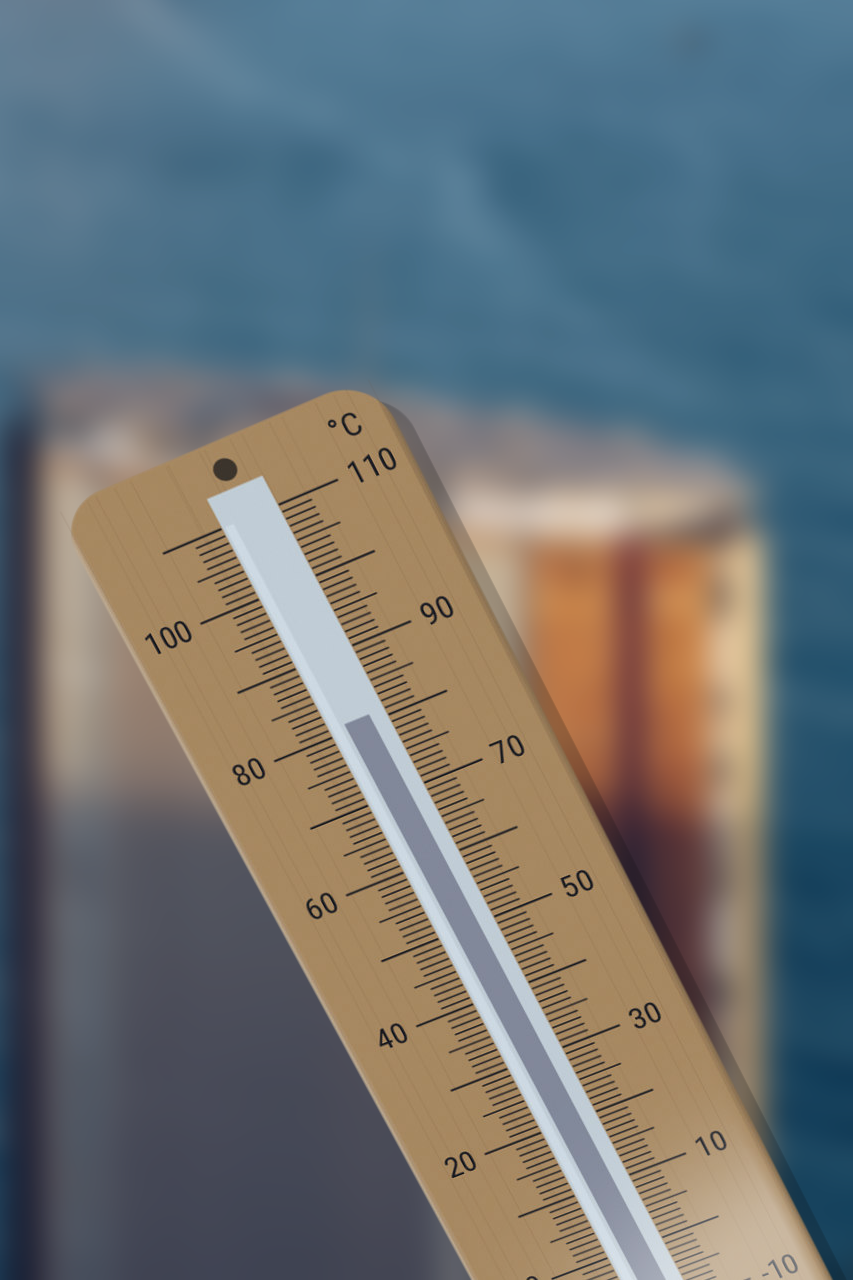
81 °C
